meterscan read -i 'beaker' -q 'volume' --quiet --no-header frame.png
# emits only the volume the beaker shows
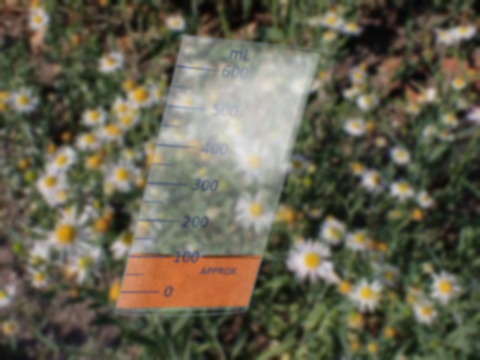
100 mL
